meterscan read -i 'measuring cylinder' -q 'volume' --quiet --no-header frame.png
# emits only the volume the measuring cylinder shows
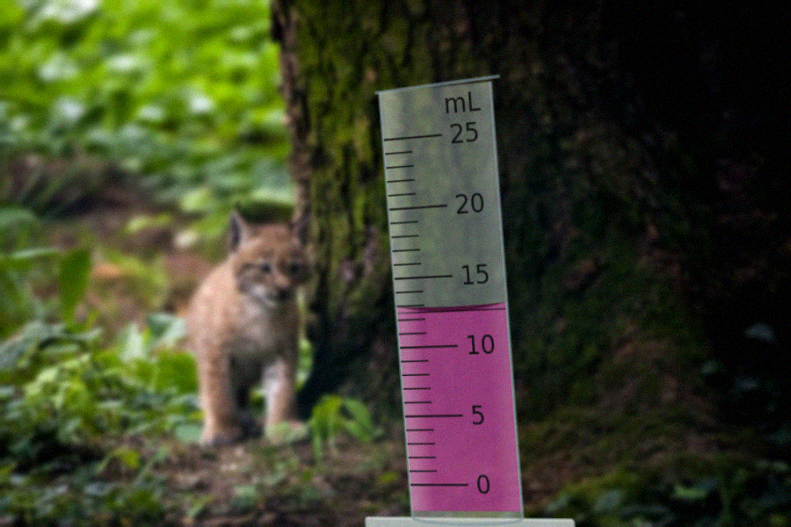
12.5 mL
